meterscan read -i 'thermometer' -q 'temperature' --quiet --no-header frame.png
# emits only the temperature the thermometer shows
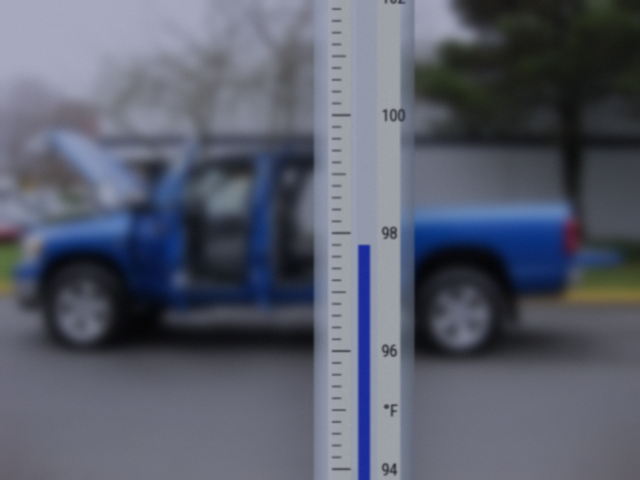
97.8 °F
